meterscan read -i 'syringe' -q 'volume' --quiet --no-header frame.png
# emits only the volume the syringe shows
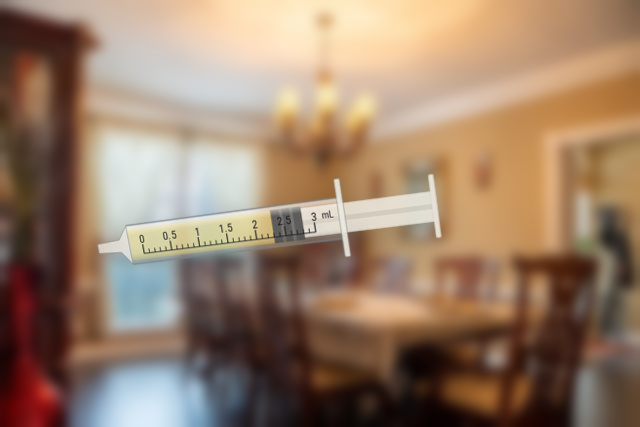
2.3 mL
